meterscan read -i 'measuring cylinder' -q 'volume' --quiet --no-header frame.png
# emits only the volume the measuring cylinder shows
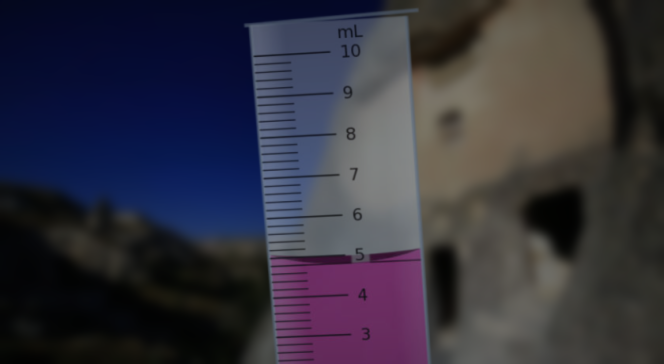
4.8 mL
